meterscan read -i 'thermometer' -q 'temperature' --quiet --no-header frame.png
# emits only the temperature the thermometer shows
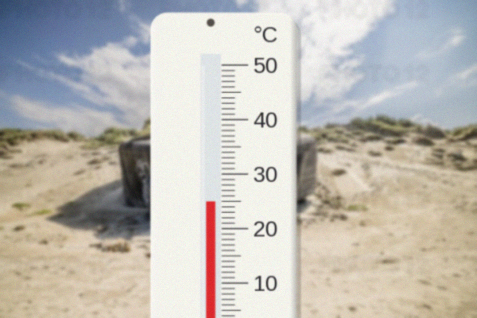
25 °C
